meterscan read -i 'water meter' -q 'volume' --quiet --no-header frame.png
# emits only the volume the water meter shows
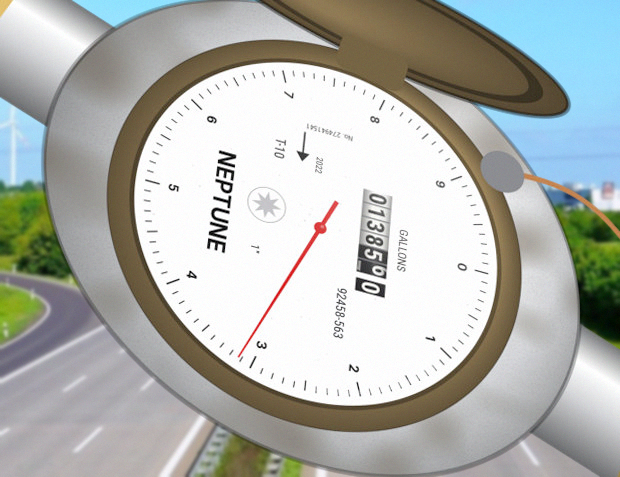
138563.1 gal
